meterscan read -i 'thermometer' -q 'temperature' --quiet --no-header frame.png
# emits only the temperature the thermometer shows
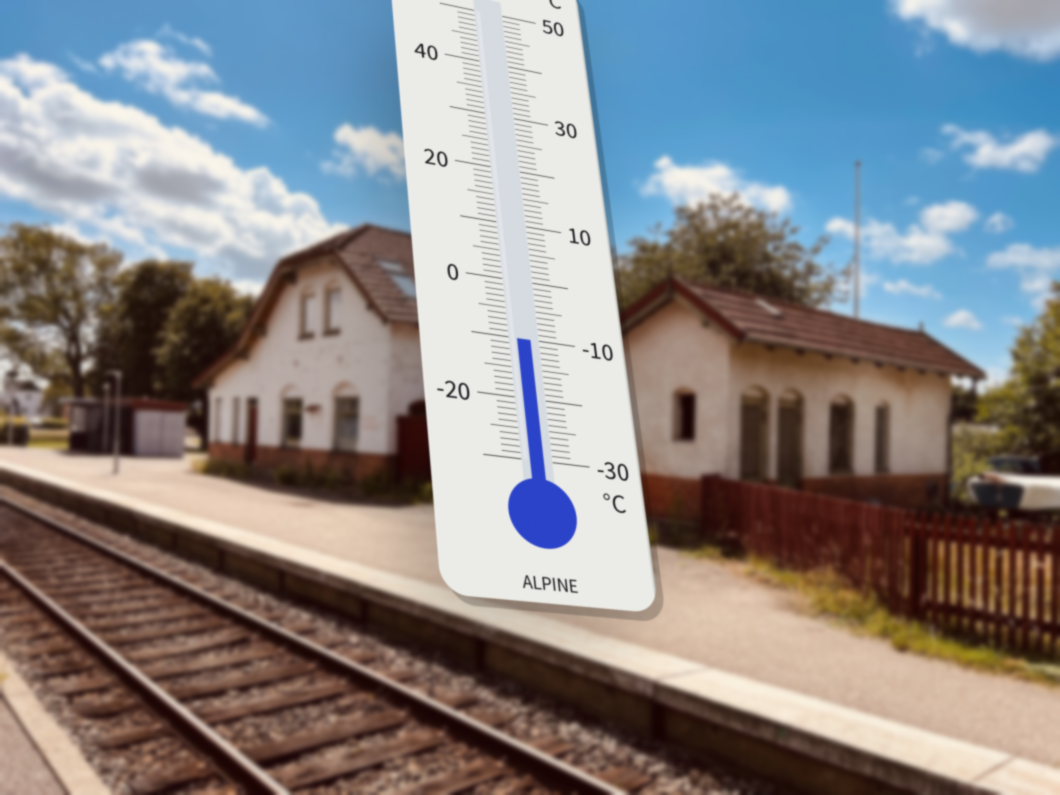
-10 °C
